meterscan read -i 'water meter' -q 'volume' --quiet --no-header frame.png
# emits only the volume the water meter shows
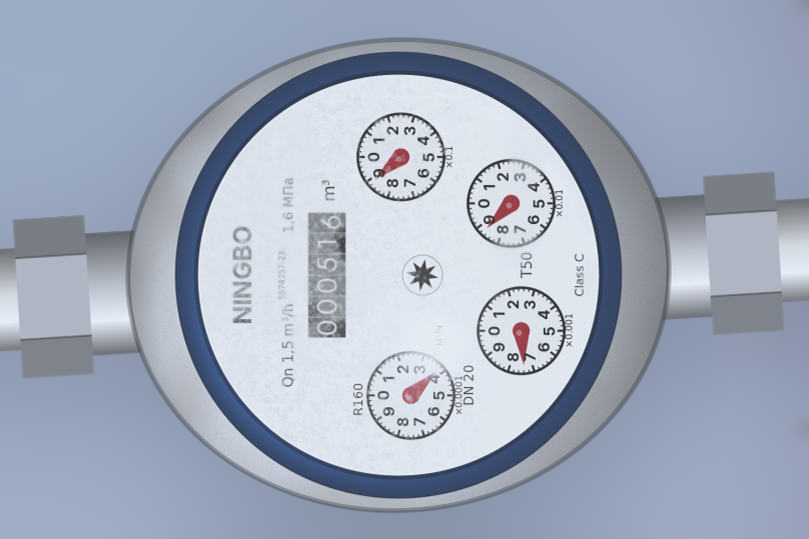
515.8873 m³
